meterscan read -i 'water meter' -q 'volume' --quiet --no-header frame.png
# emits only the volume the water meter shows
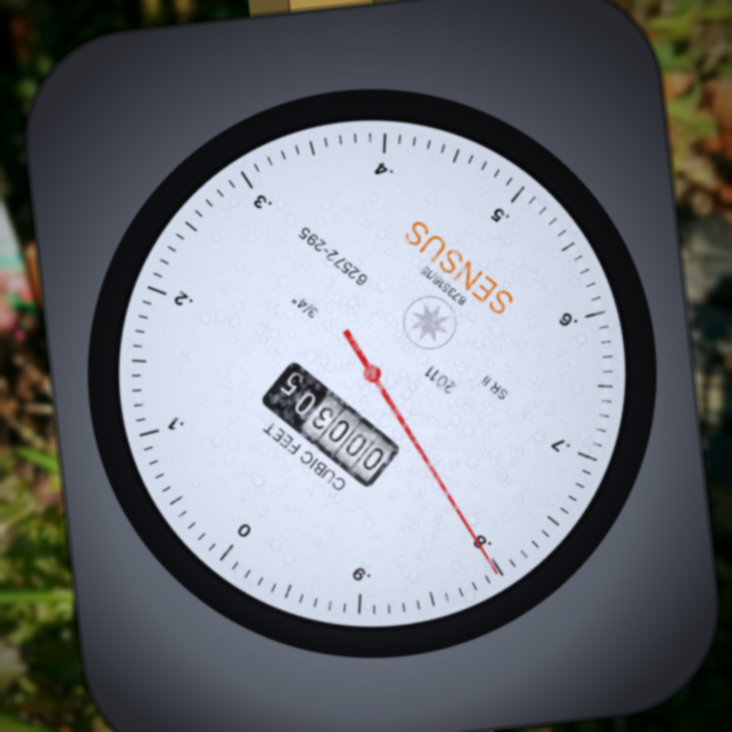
304.80 ft³
